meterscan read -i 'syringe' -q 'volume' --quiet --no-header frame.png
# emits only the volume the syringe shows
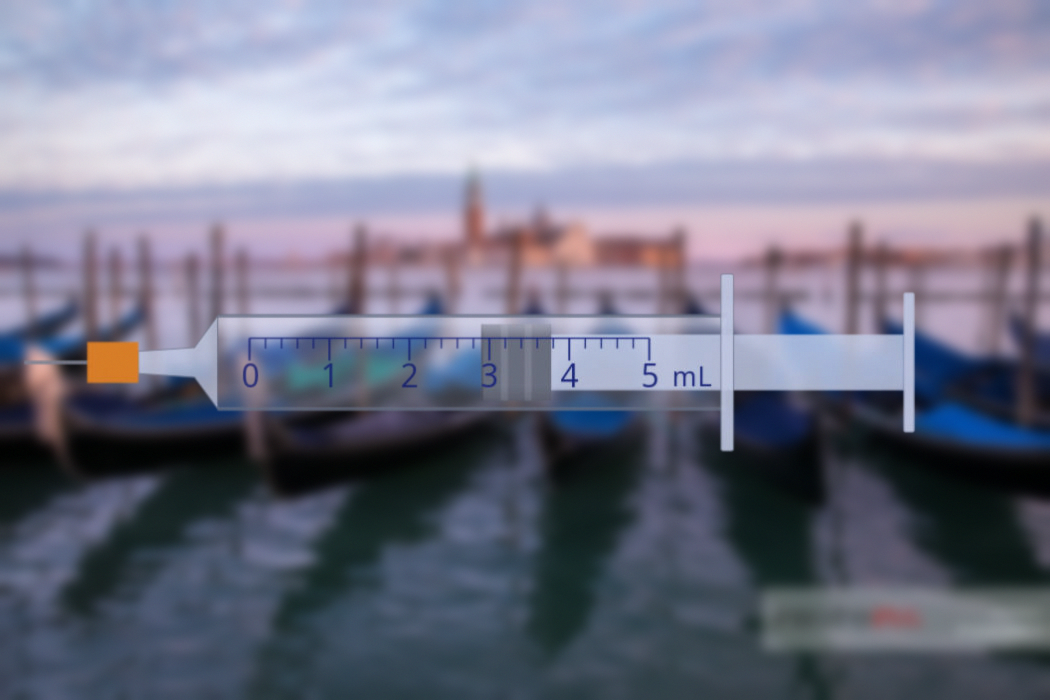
2.9 mL
